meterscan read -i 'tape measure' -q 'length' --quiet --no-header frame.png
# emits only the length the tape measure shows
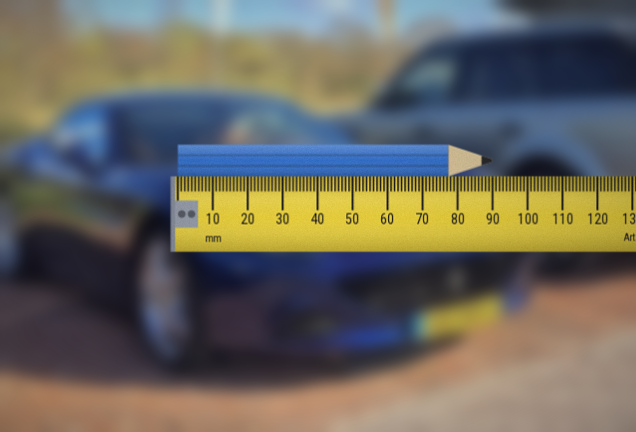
90 mm
